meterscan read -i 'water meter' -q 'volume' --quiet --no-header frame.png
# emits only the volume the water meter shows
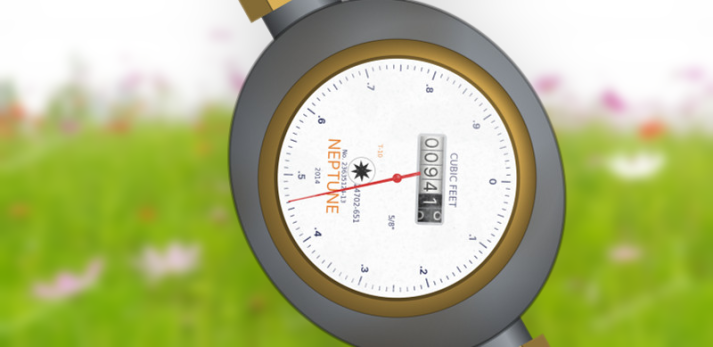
9418.46 ft³
